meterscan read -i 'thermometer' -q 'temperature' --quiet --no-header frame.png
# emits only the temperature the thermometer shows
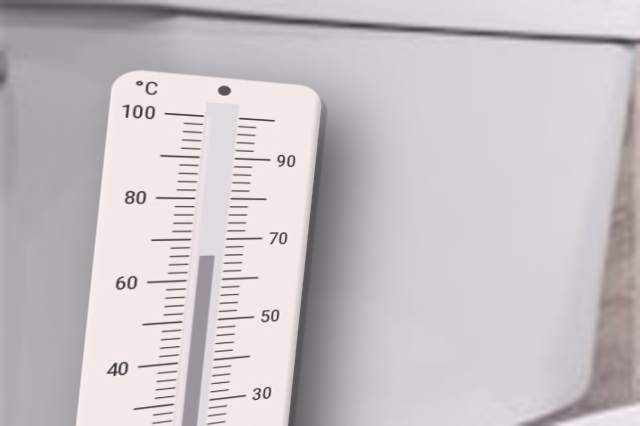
66 °C
